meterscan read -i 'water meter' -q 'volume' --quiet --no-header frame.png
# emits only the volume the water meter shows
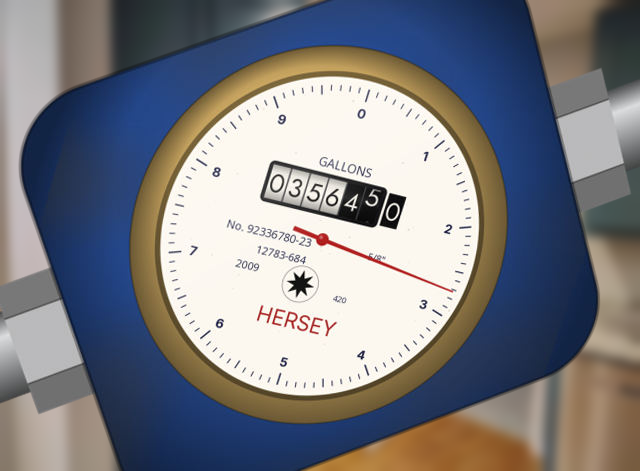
356452.7 gal
